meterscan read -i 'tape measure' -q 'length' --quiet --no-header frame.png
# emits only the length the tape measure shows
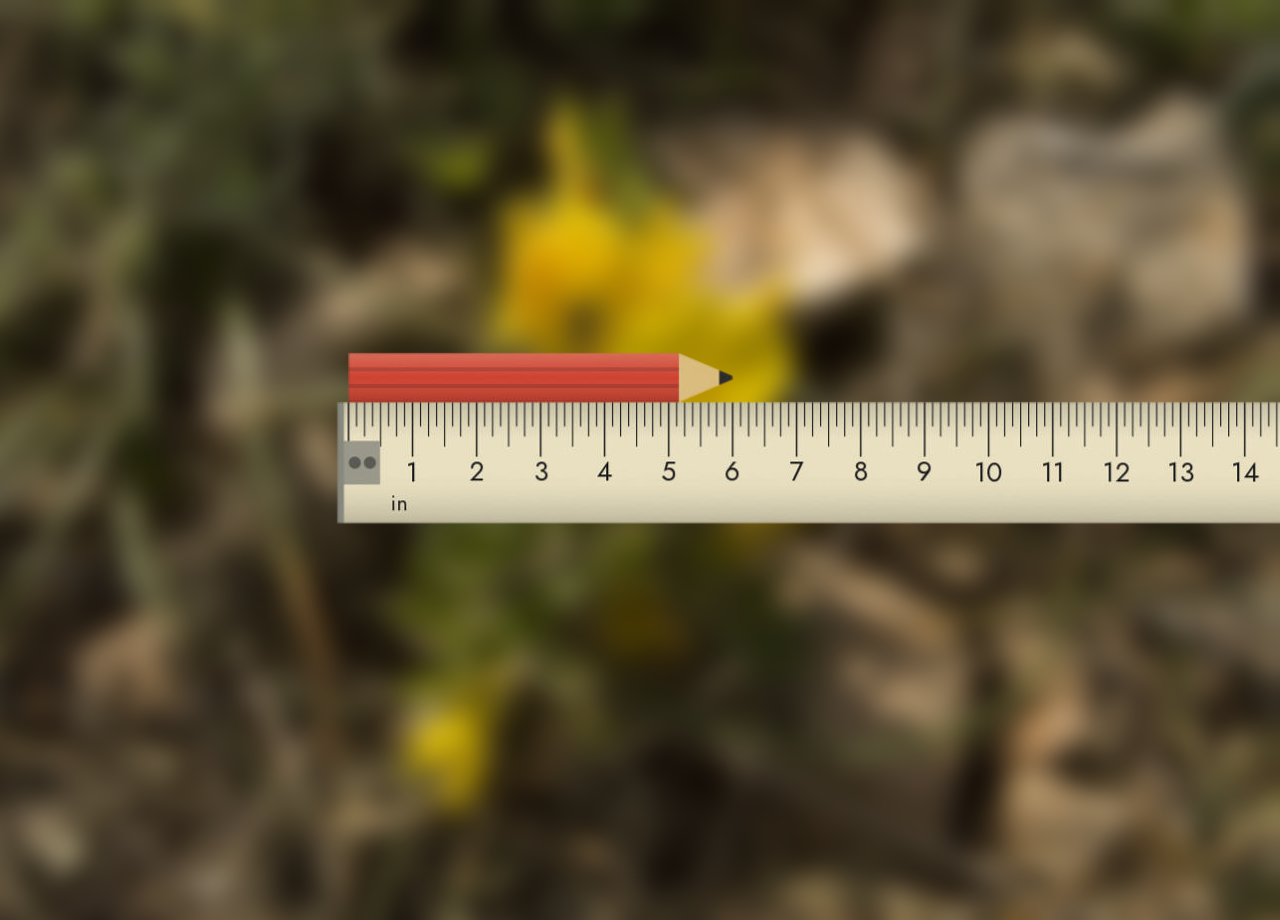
6 in
